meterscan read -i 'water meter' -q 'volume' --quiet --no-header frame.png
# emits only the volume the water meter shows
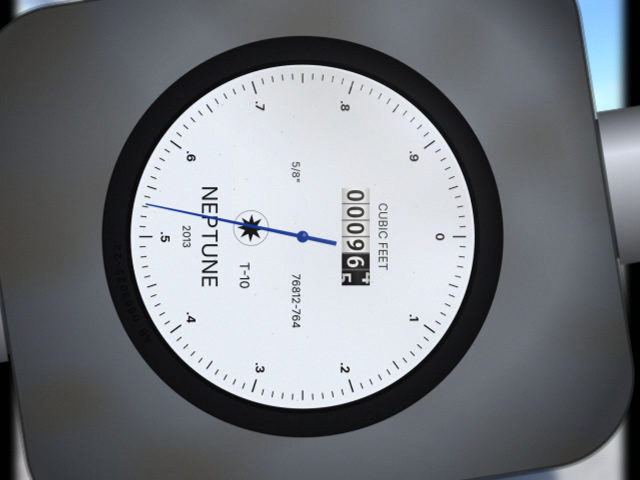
964.53 ft³
